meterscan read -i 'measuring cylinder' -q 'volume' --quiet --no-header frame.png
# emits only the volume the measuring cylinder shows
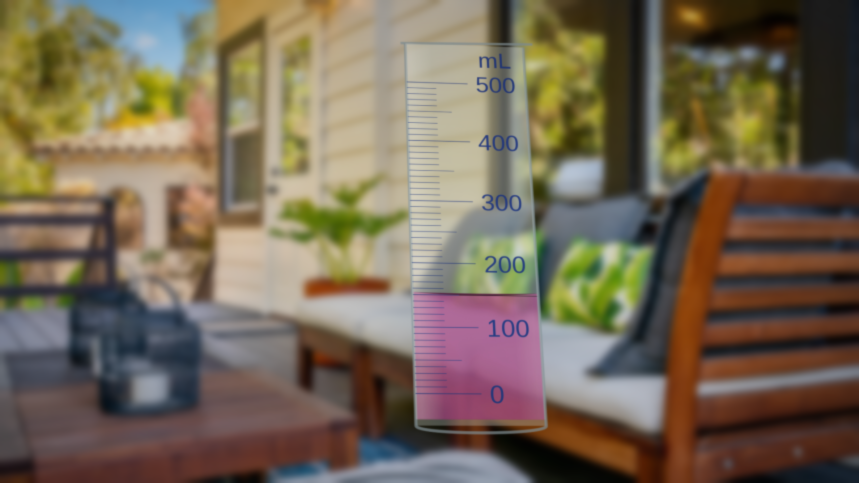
150 mL
